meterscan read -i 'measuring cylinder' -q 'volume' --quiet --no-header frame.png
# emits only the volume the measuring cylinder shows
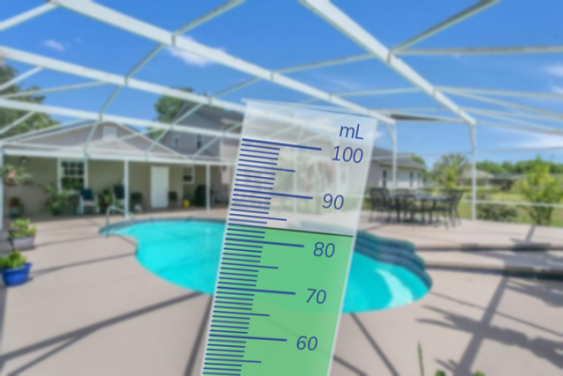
83 mL
